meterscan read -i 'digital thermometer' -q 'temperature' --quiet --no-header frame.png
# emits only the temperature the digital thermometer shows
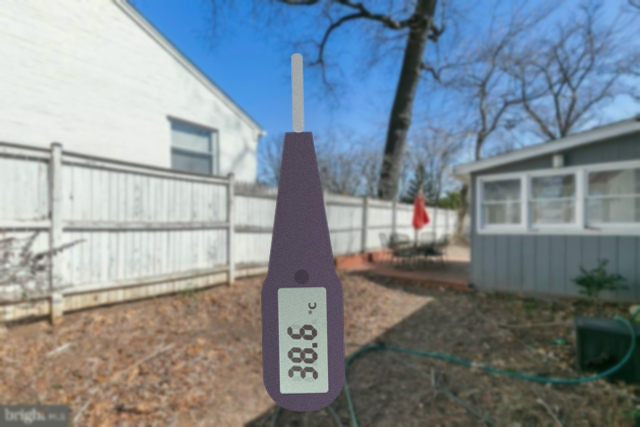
38.6 °C
